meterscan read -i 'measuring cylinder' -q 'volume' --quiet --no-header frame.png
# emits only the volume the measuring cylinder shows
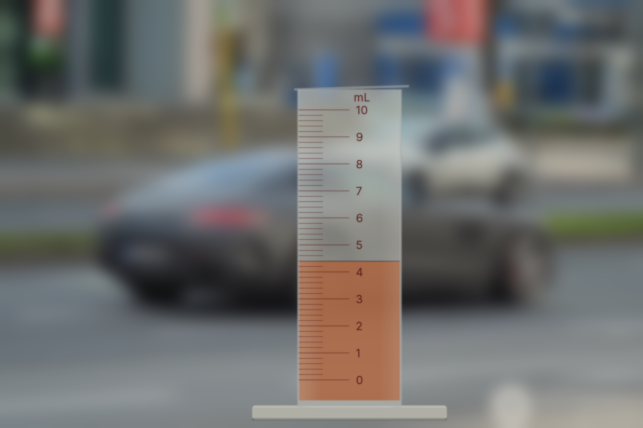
4.4 mL
